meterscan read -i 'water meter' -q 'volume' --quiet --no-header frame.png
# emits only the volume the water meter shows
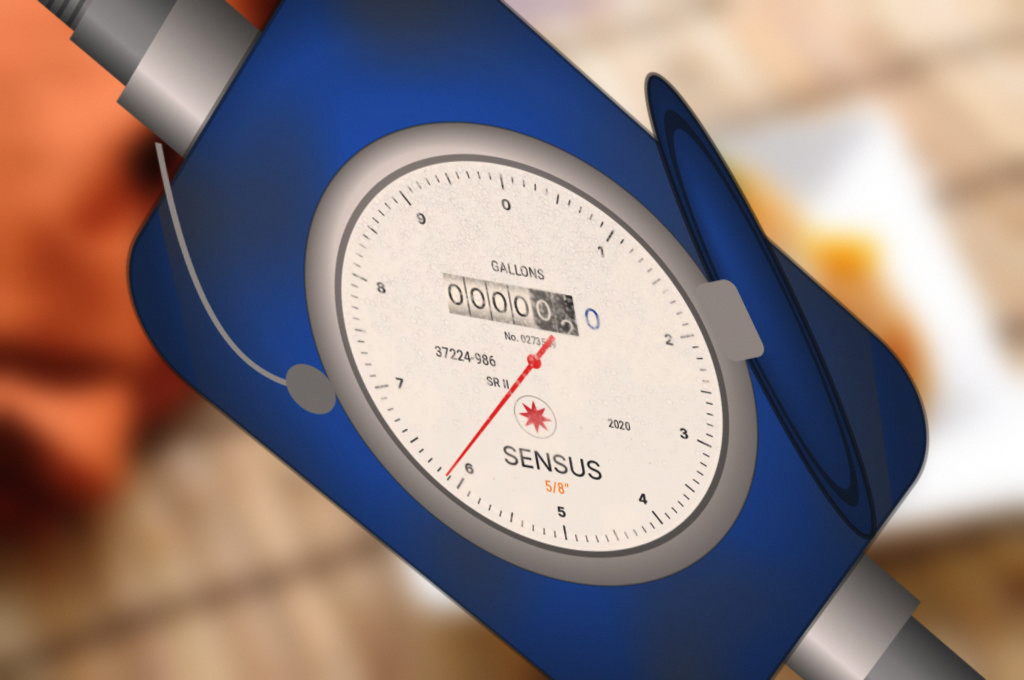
16.1 gal
